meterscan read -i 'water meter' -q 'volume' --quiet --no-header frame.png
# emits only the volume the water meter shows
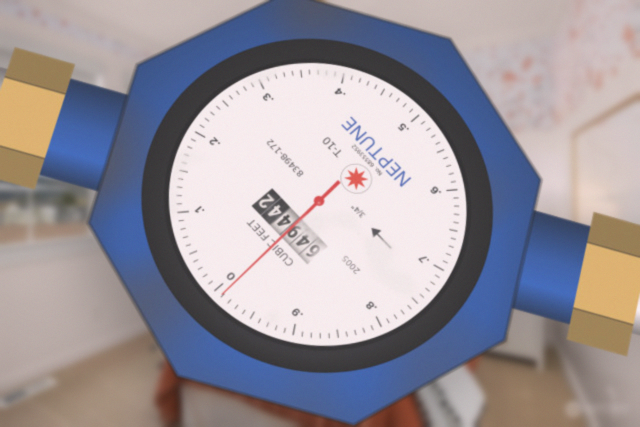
649441.99 ft³
